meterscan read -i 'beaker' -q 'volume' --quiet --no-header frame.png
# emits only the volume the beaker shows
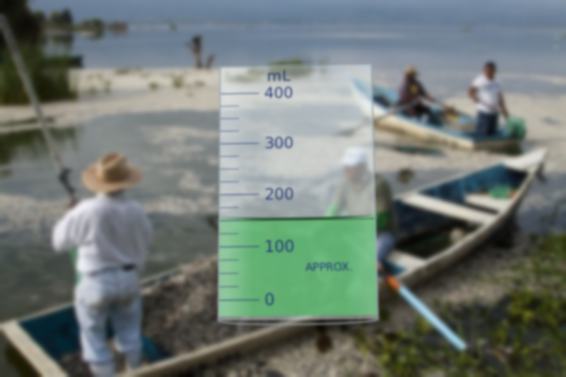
150 mL
